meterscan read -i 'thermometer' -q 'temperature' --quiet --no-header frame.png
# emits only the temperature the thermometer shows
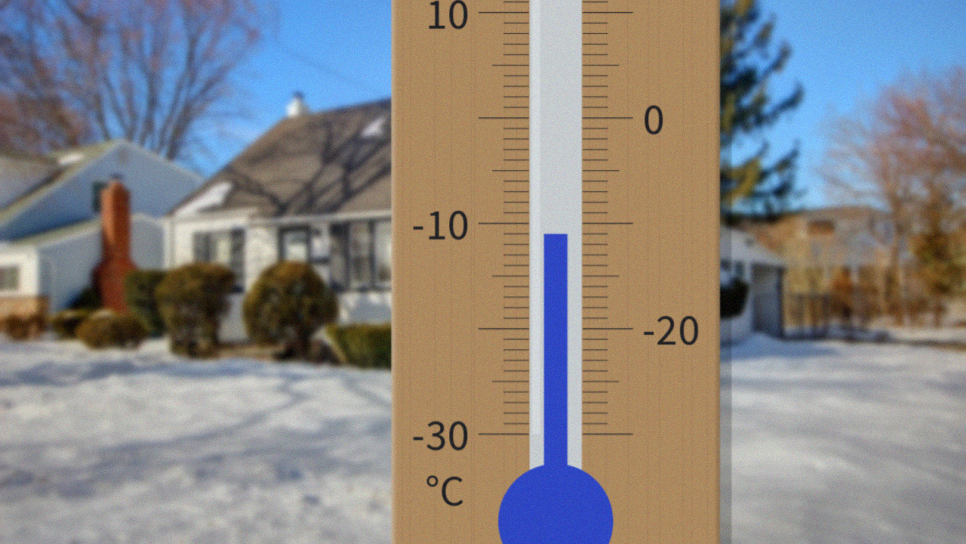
-11 °C
